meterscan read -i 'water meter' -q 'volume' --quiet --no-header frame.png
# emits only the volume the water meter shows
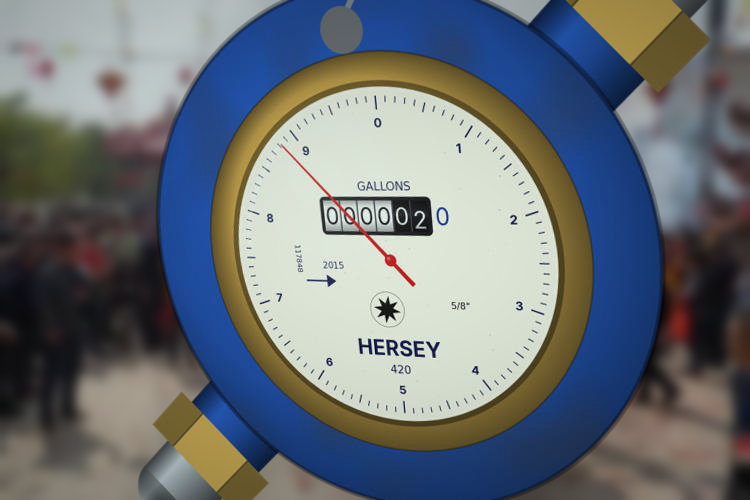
18.8 gal
